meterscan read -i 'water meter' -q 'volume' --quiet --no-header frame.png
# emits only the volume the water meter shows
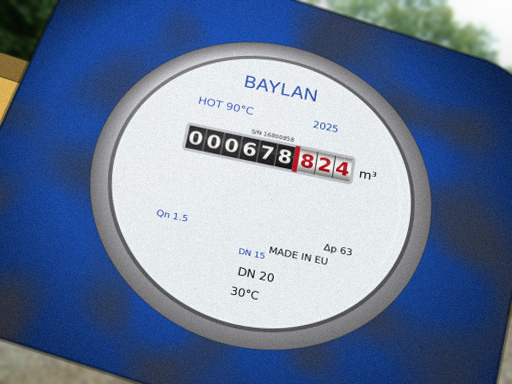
678.824 m³
